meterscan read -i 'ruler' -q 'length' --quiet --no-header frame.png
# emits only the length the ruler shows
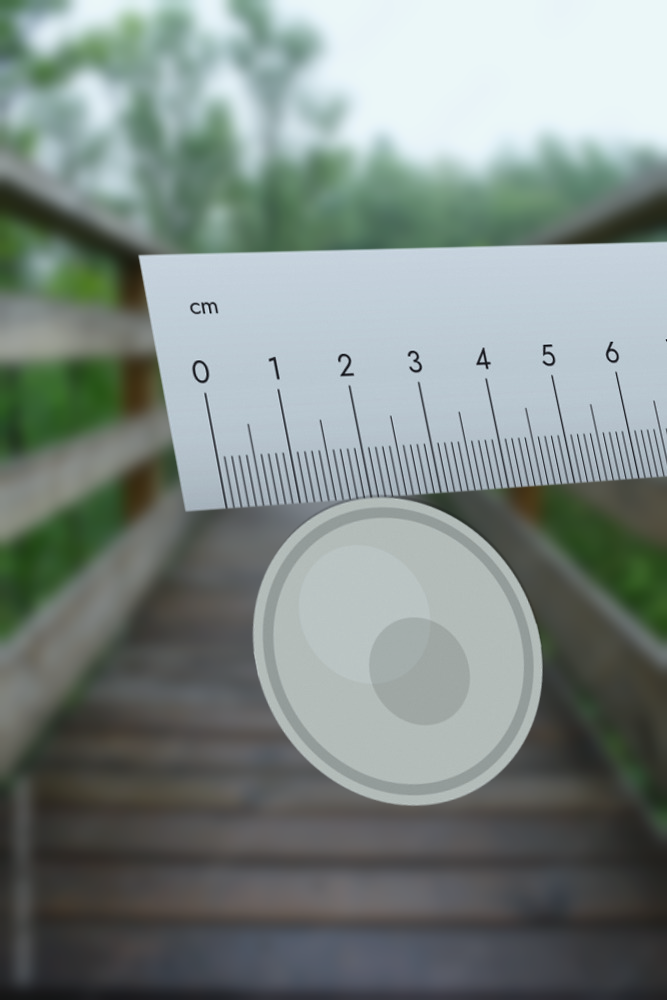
4 cm
